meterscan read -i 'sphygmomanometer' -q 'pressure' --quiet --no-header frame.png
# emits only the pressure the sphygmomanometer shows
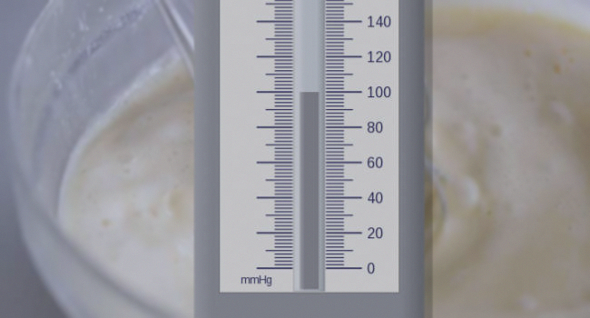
100 mmHg
